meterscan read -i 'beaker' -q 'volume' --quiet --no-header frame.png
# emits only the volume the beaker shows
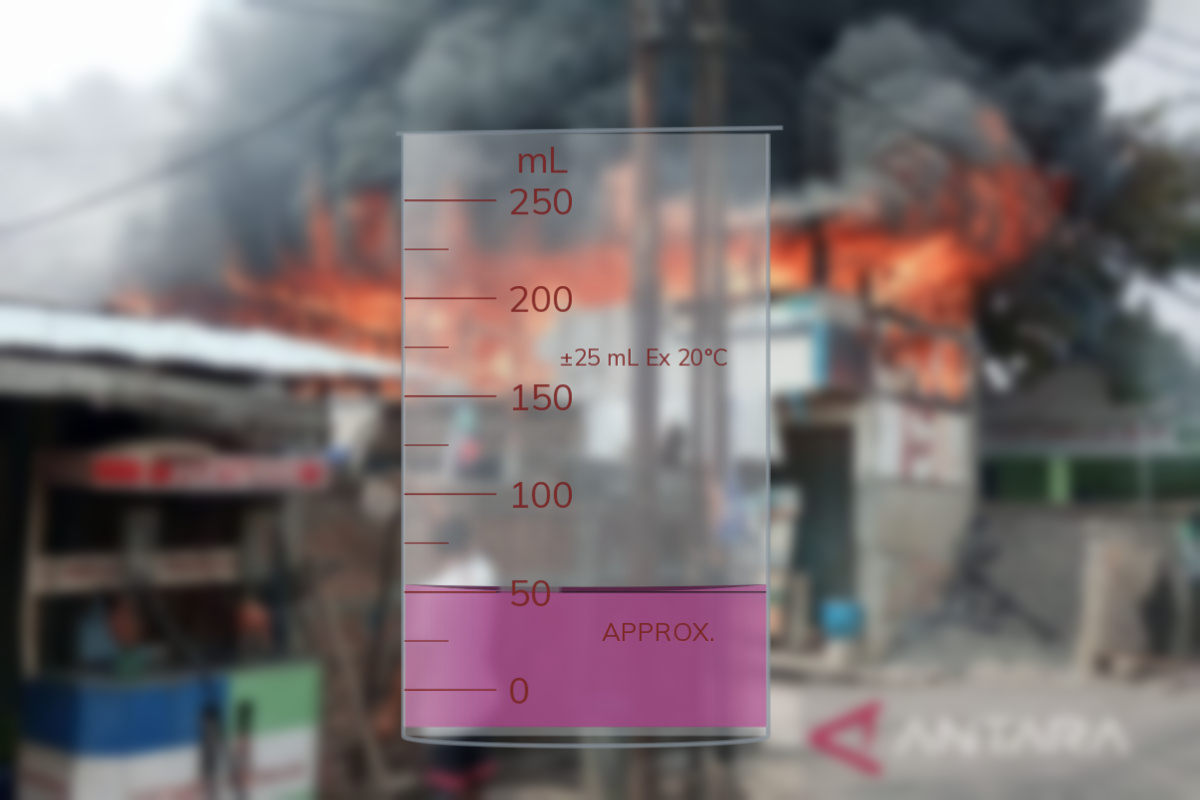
50 mL
